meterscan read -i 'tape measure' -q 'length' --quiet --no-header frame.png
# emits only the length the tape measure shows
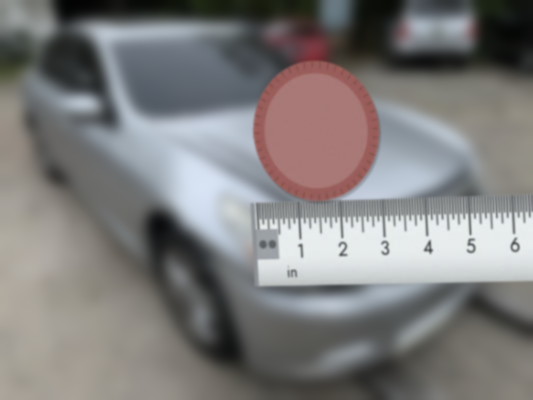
3 in
